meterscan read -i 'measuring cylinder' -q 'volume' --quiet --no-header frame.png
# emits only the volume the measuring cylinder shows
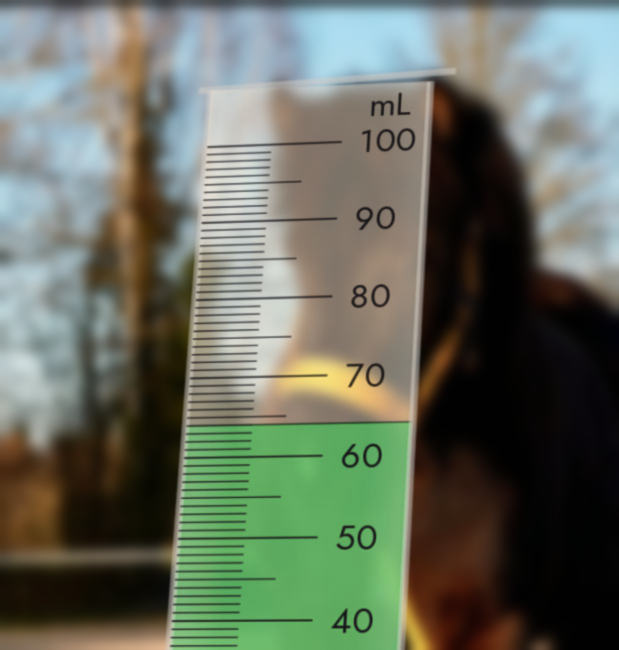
64 mL
